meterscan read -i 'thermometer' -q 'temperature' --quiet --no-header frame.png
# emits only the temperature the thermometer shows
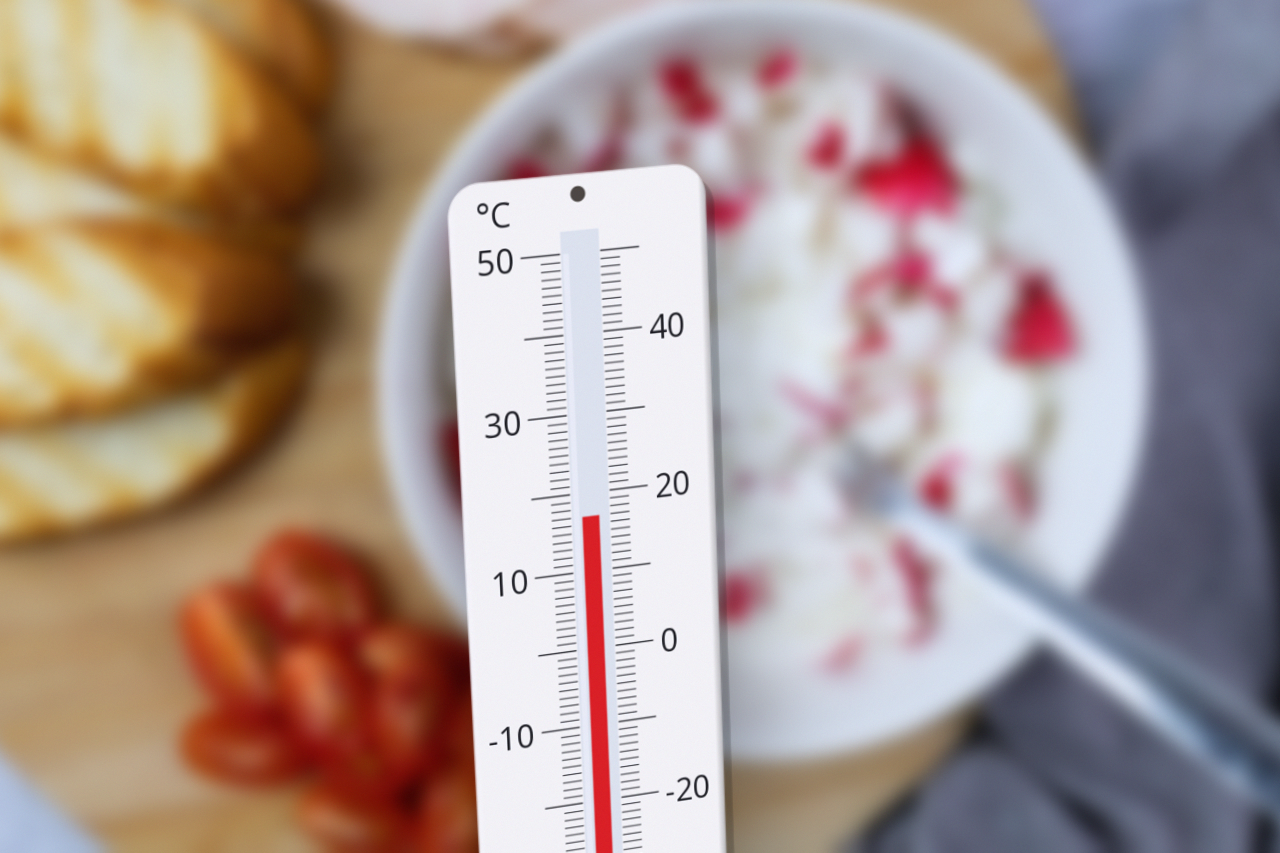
17 °C
